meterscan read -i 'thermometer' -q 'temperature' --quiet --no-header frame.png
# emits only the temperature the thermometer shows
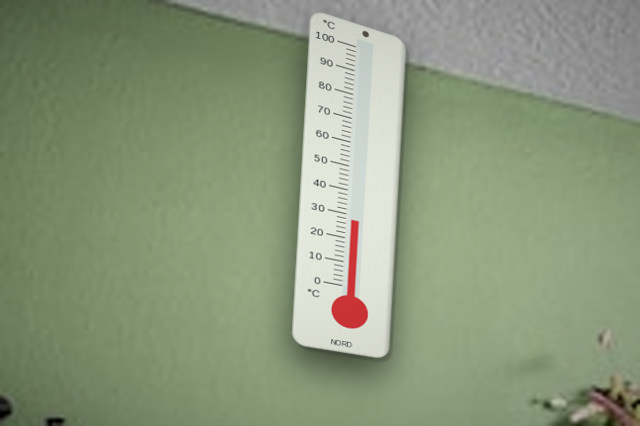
28 °C
